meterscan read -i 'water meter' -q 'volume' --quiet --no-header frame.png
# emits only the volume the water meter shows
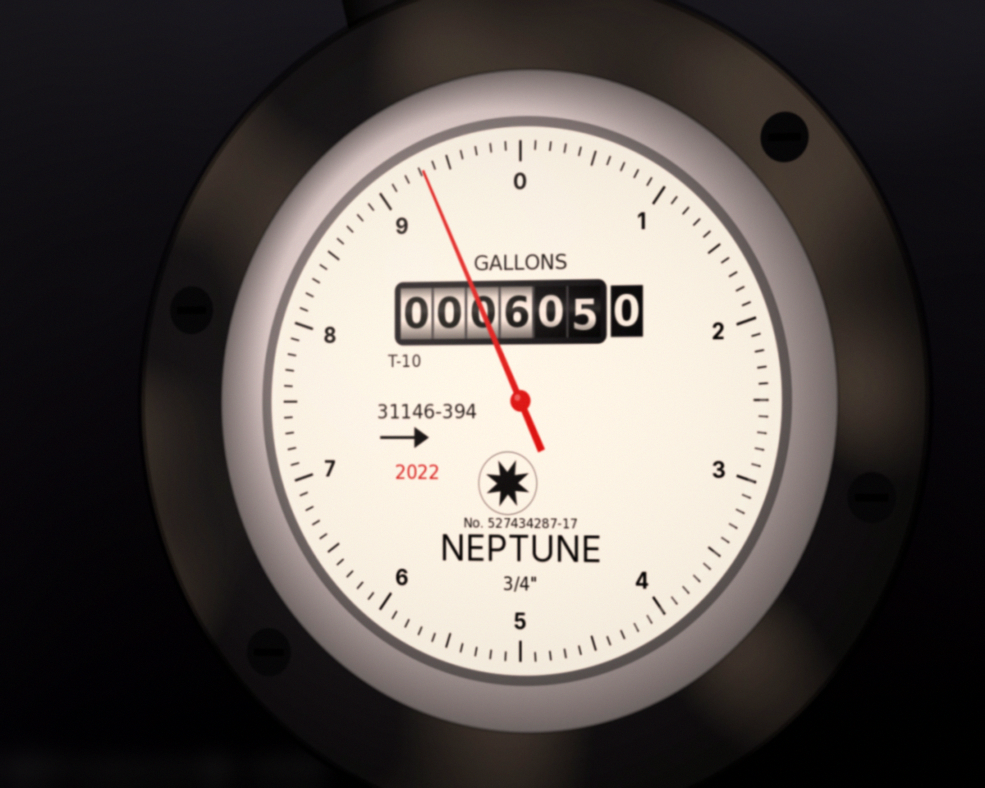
6049.3 gal
